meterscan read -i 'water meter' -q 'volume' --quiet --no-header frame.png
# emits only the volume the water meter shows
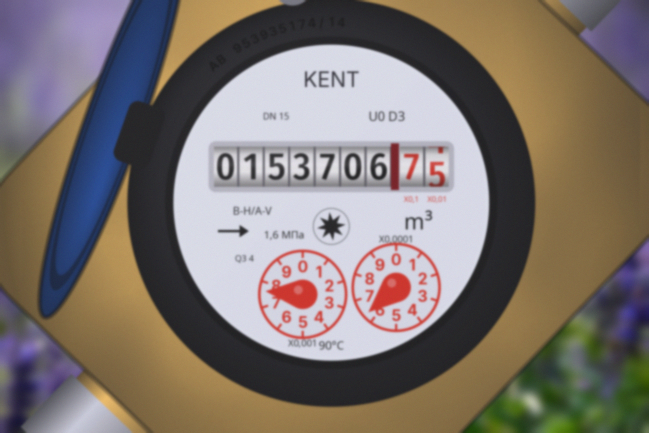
153706.7476 m³
